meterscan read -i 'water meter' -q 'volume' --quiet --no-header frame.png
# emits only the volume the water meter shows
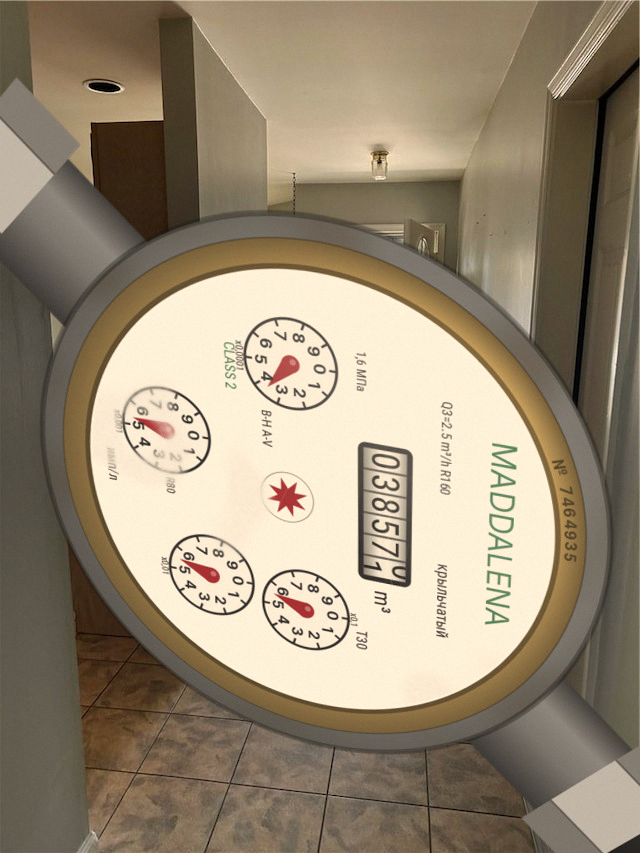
38570.5553 m³
